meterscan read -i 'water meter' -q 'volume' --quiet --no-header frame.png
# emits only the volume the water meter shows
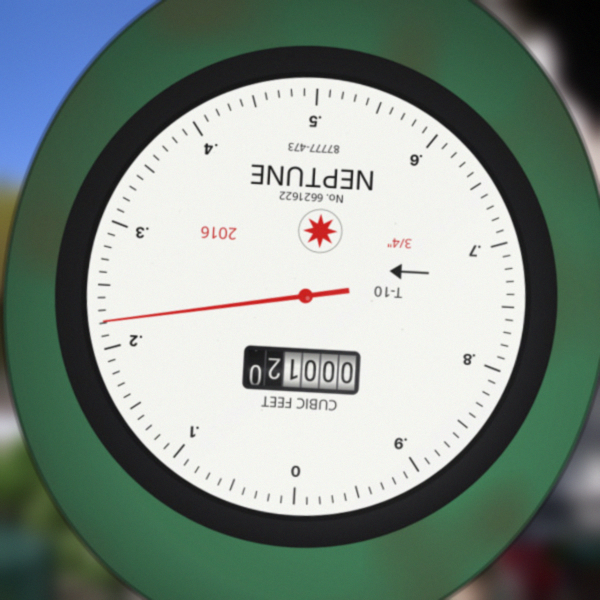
120.22 ft³
